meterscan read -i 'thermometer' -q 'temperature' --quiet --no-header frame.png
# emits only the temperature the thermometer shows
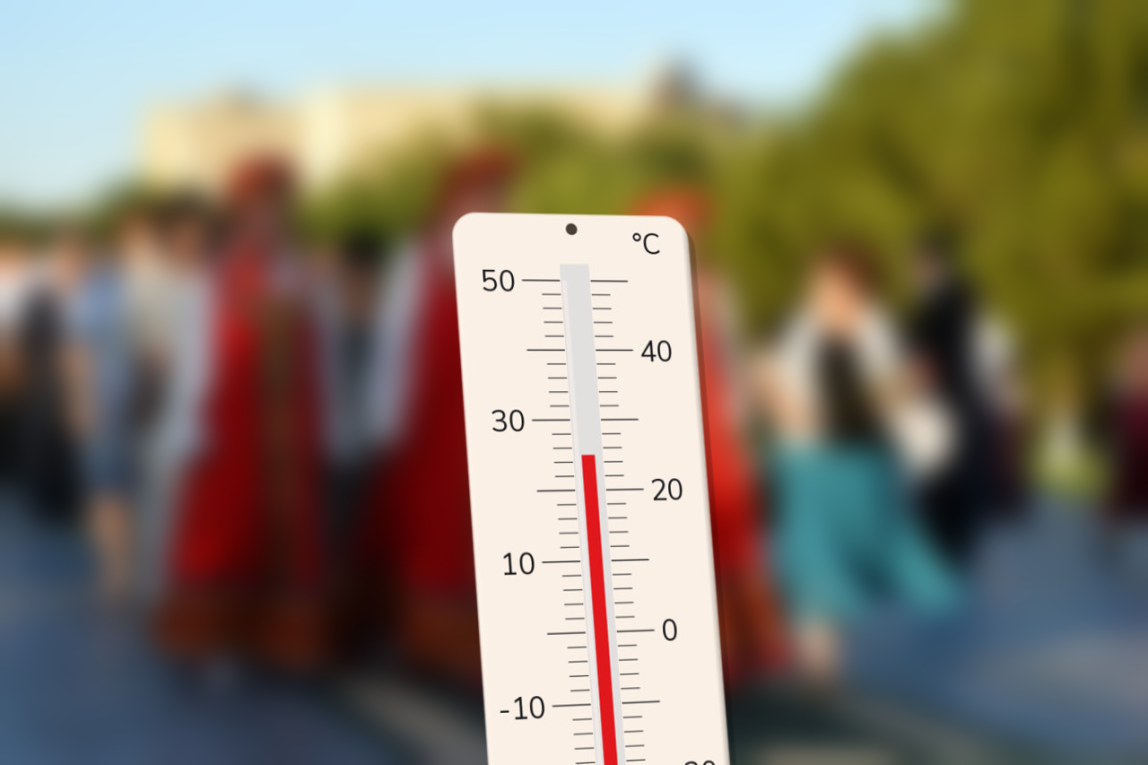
25 °C
